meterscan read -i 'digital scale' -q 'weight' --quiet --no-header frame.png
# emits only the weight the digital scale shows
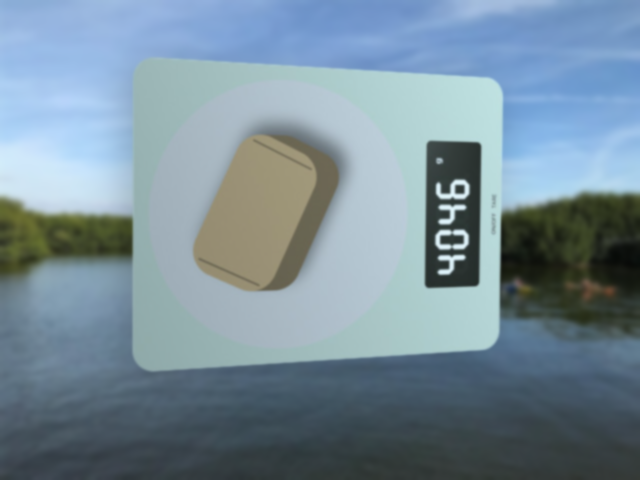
4046 g
